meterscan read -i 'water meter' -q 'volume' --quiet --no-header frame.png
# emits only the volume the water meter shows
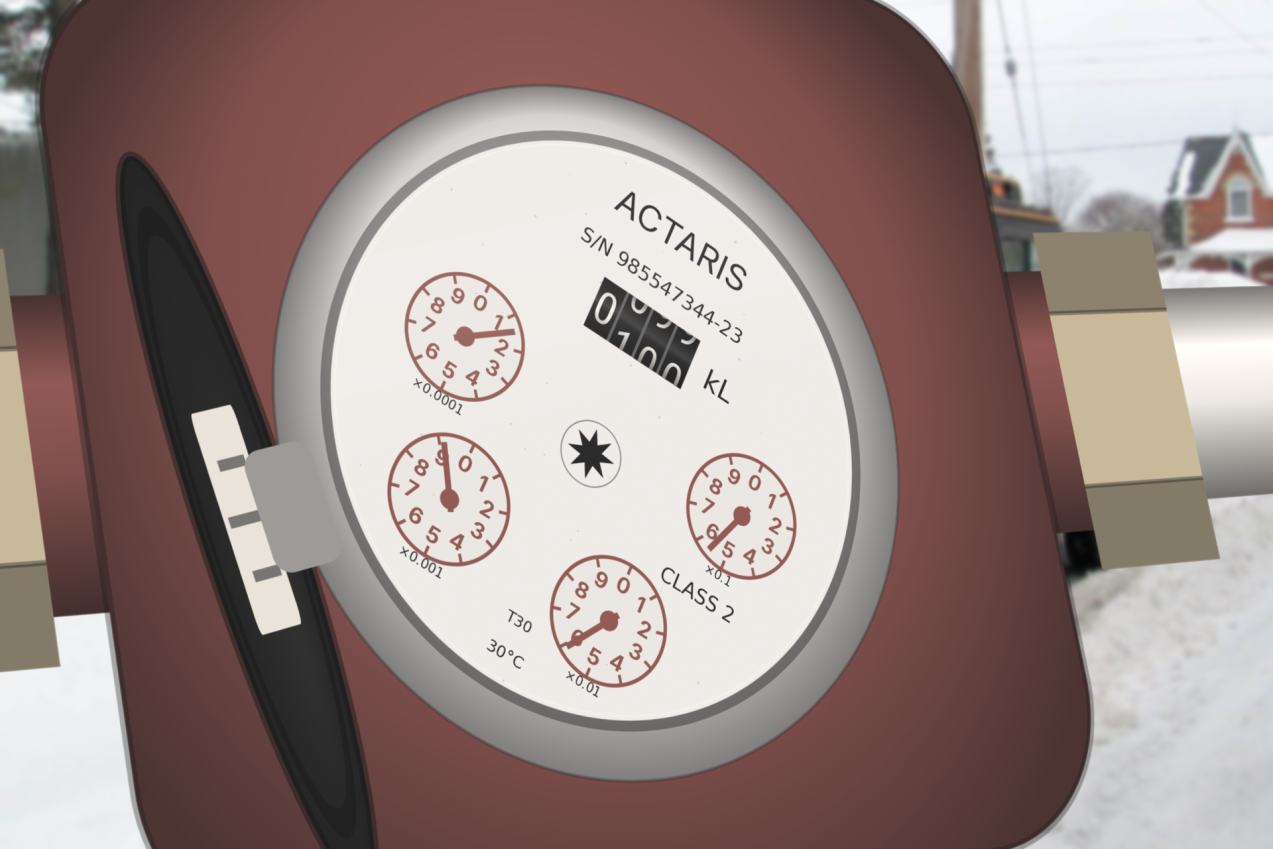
99.5591 kL
